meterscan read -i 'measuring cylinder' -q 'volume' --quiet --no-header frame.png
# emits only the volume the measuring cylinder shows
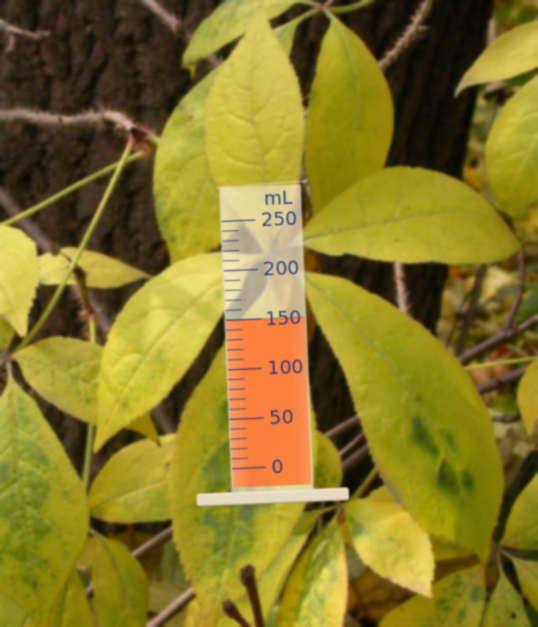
150 mL
